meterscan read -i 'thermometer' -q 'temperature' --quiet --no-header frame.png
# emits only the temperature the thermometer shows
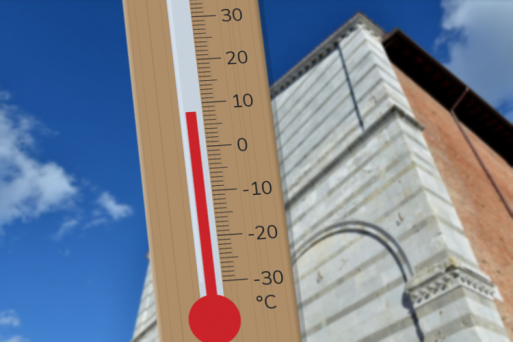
8 °C
